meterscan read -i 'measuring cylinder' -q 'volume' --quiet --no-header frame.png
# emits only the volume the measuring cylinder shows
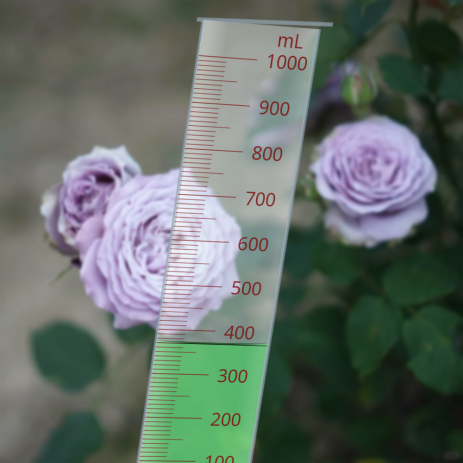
370 mL
